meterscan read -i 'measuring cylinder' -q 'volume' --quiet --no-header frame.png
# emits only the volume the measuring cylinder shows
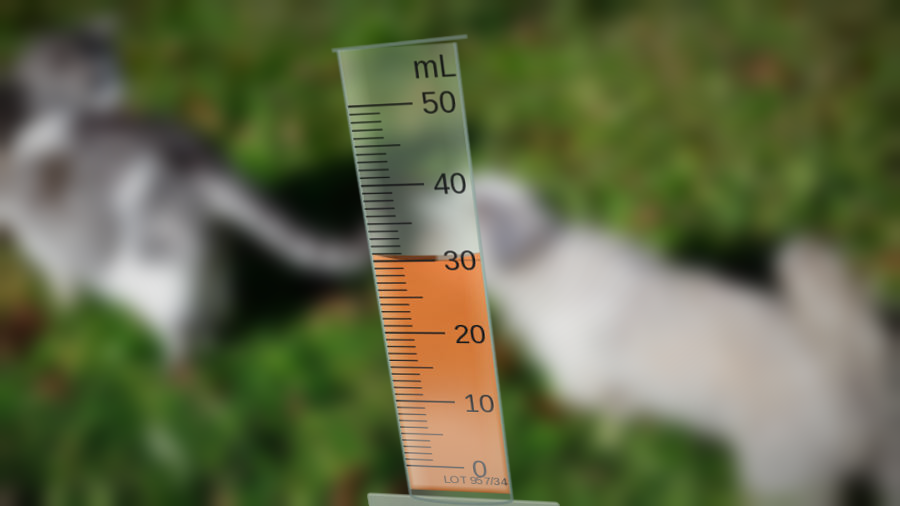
30 mL
